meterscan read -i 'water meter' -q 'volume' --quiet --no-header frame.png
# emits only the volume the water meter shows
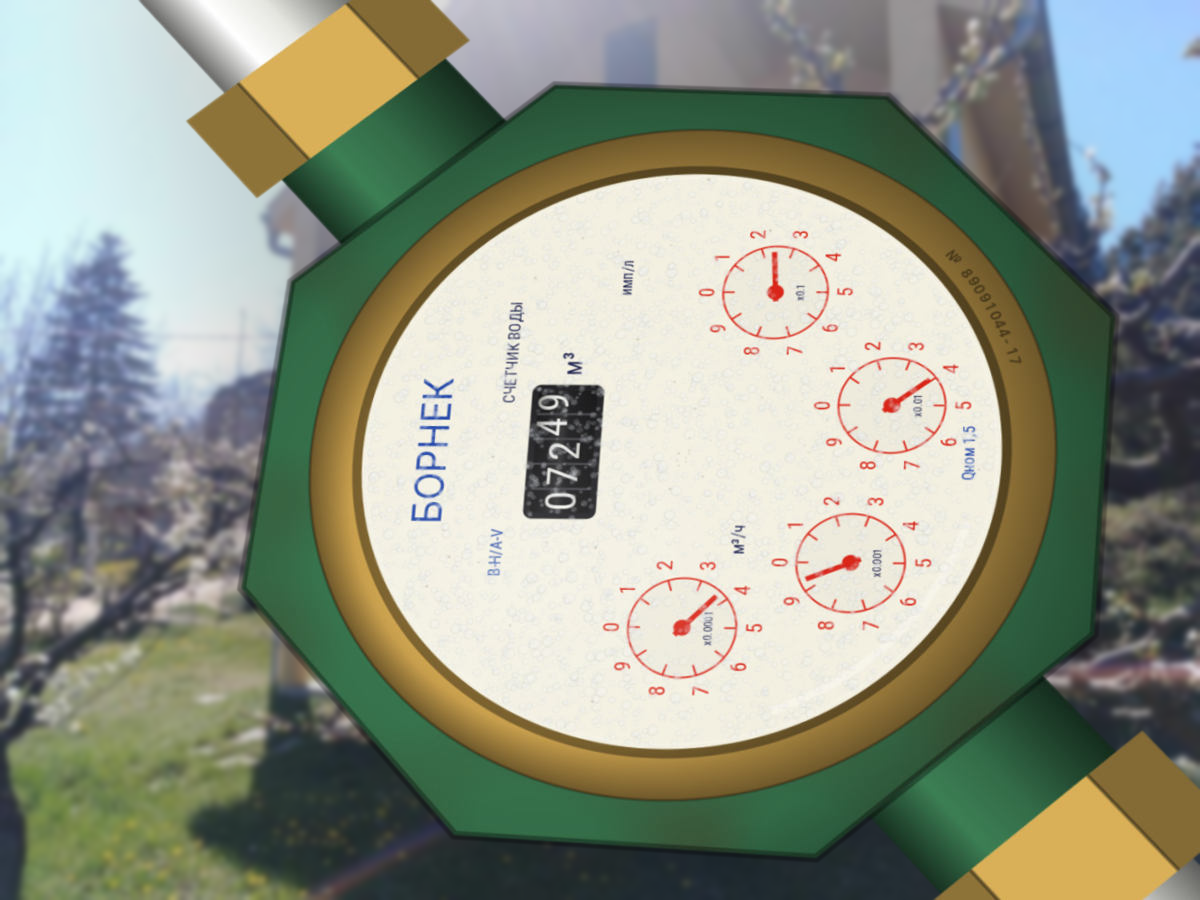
7249.2393 m³
